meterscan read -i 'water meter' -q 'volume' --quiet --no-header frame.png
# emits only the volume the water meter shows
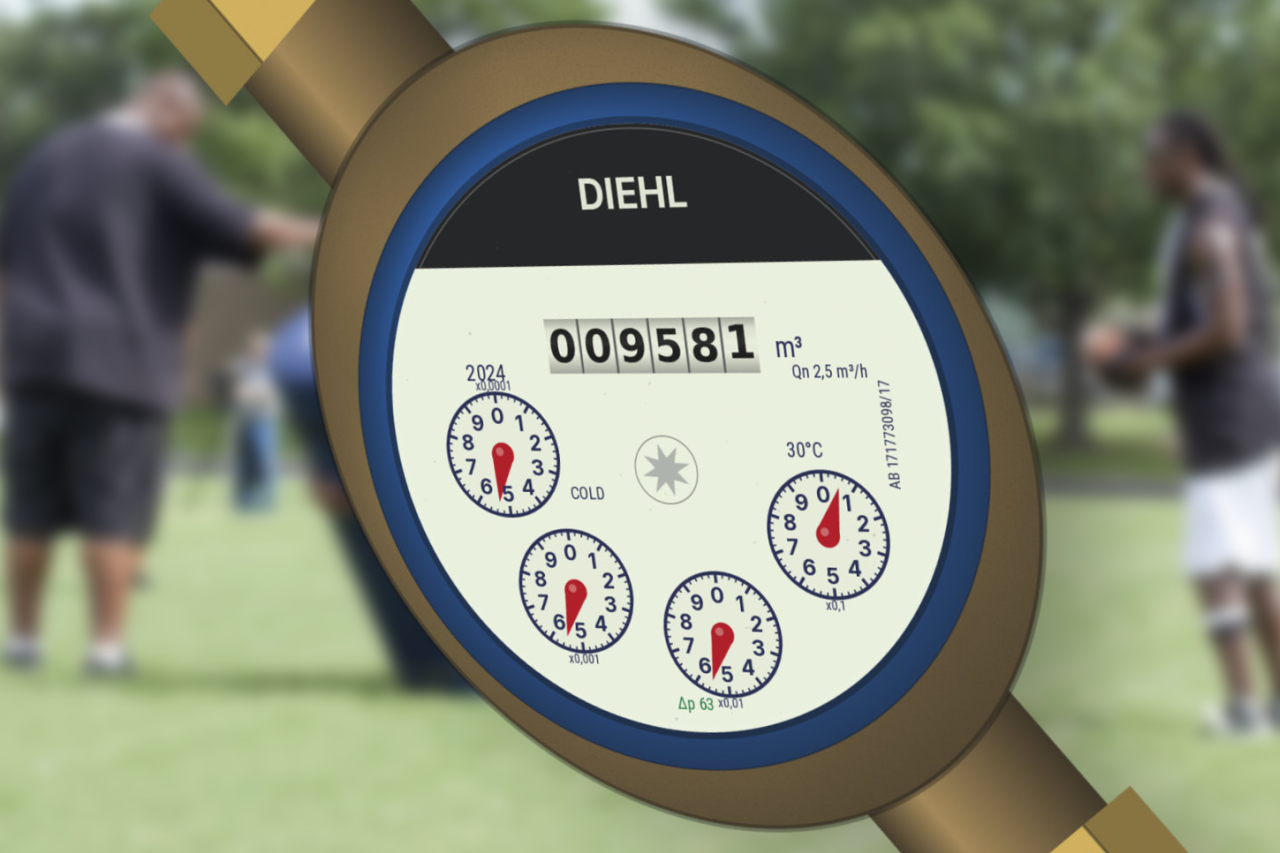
9581.0555 m³
